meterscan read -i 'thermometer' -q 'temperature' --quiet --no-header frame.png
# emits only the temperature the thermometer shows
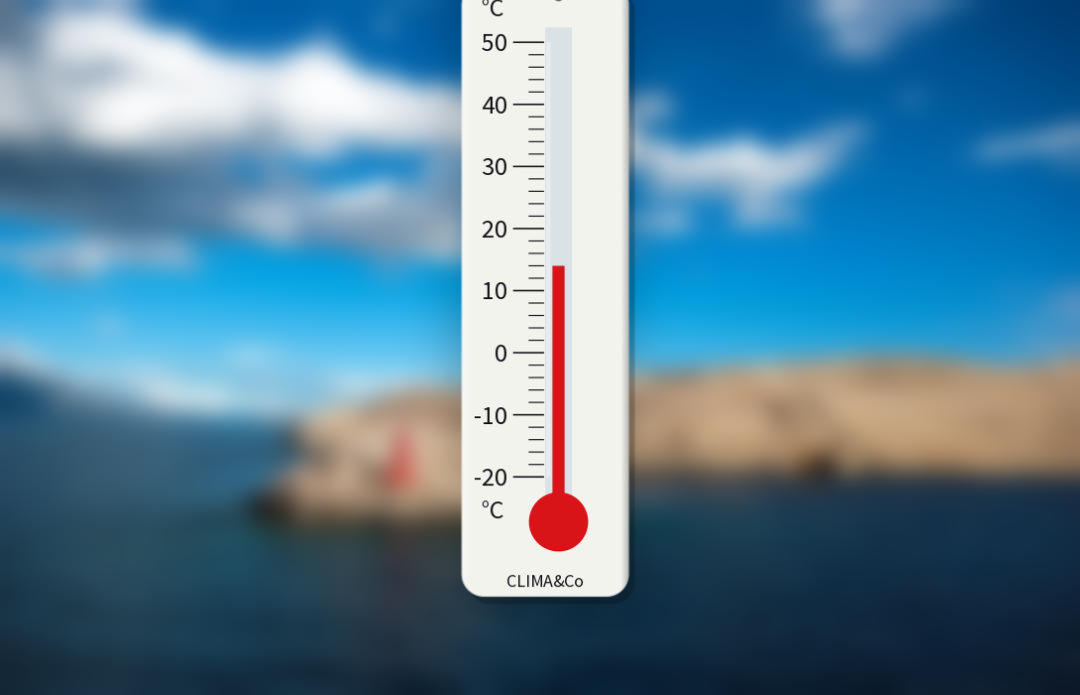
14 °C
